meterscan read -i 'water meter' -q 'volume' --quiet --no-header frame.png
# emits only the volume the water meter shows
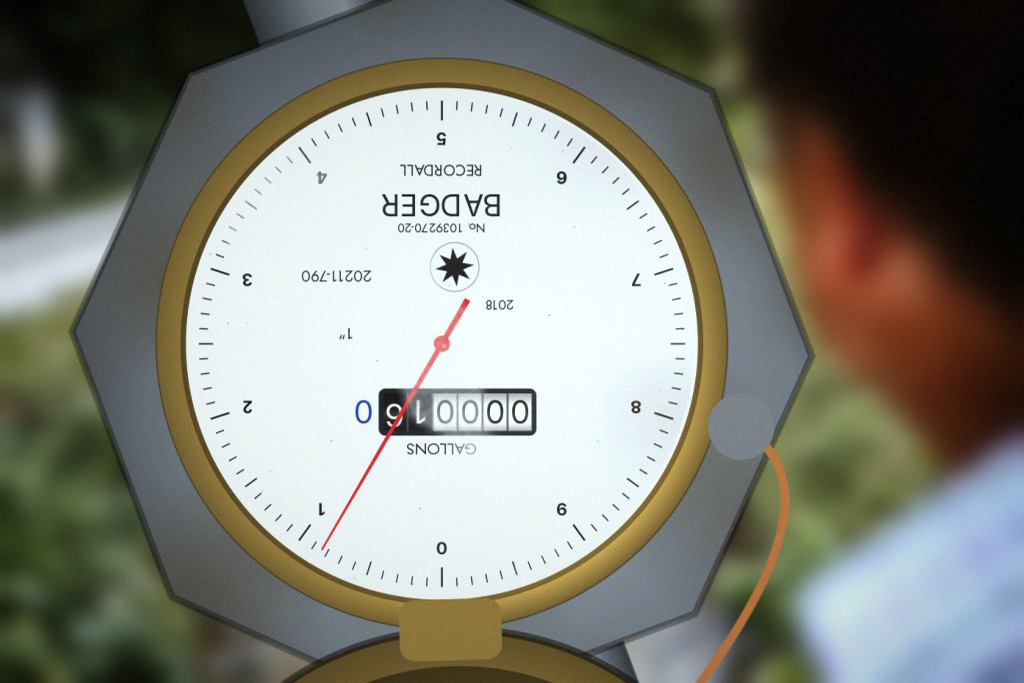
160.8 gal
